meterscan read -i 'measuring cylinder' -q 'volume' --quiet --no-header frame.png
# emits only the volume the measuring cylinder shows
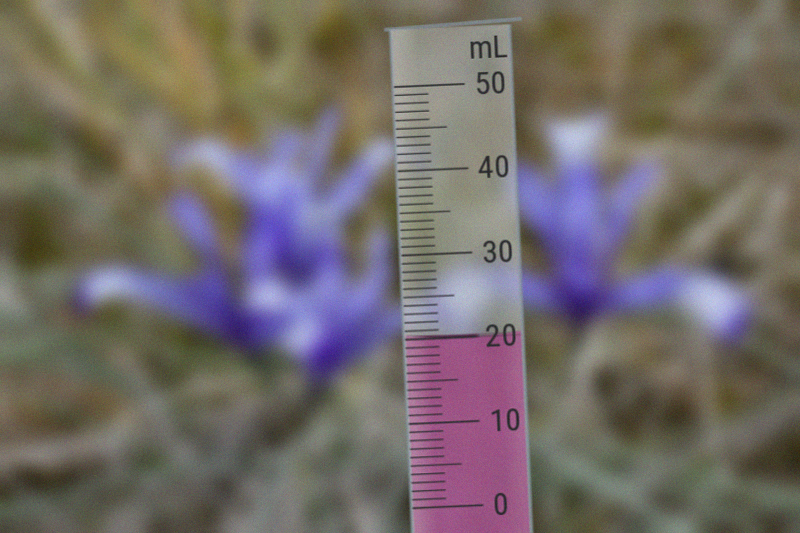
20 mL
